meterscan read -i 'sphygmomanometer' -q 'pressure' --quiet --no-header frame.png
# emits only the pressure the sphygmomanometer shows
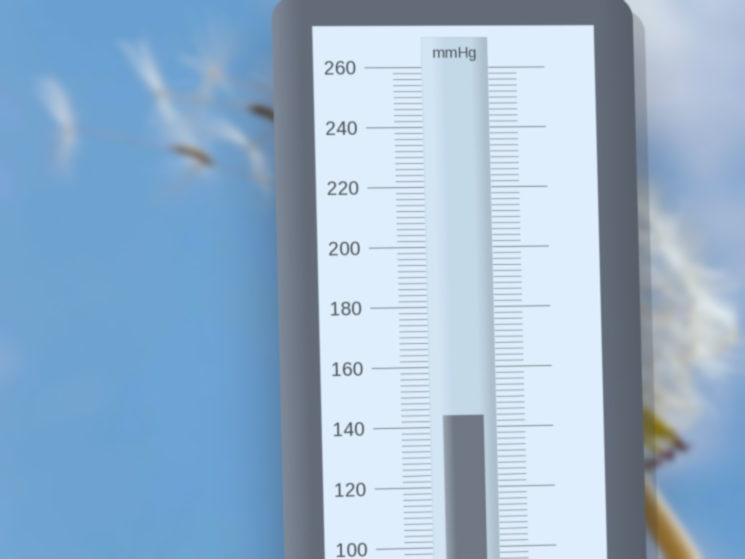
144 mmHg
